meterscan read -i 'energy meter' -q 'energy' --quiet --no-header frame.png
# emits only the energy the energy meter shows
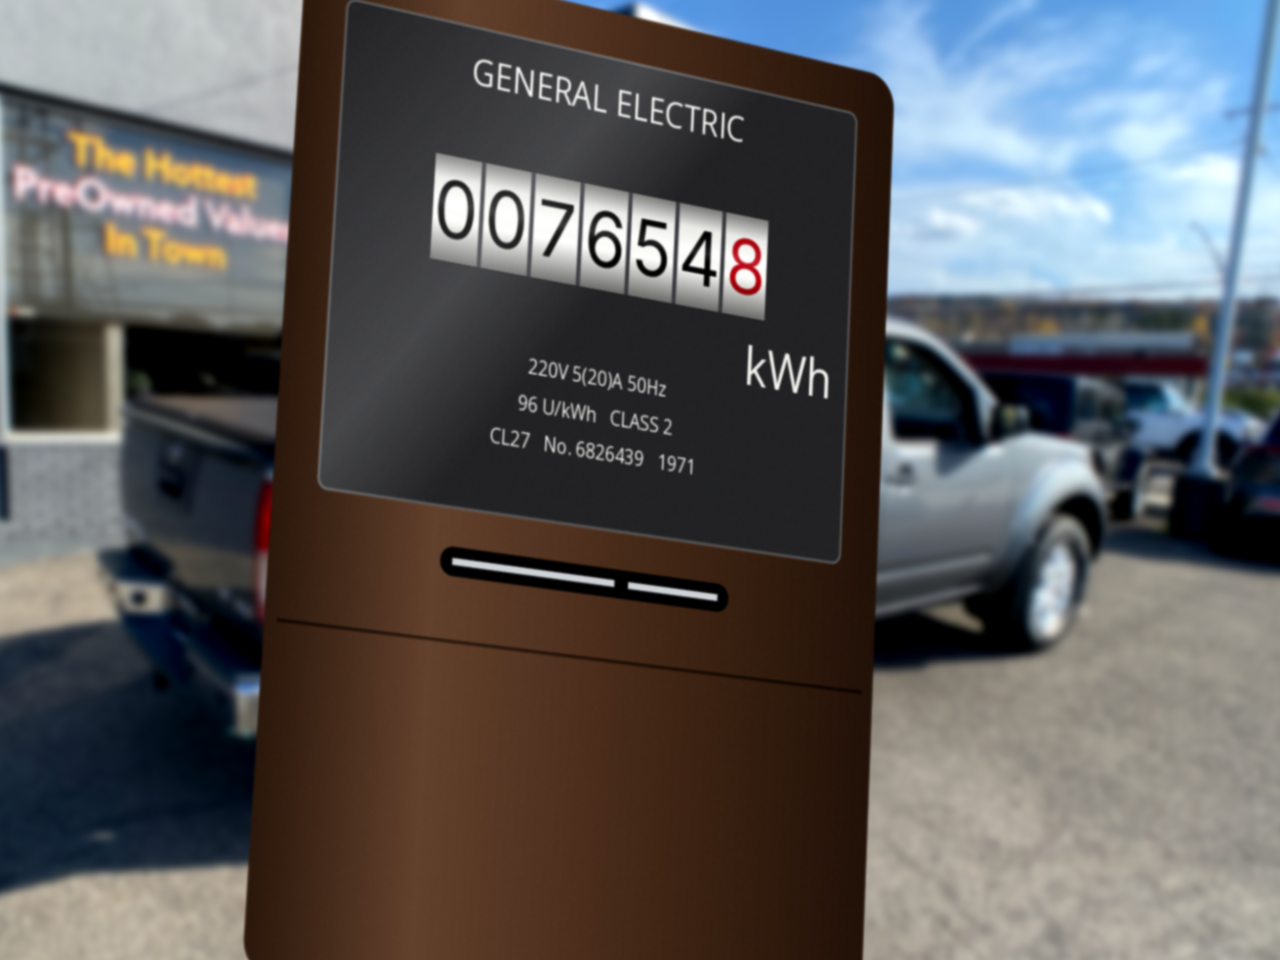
7654.8 kWh
